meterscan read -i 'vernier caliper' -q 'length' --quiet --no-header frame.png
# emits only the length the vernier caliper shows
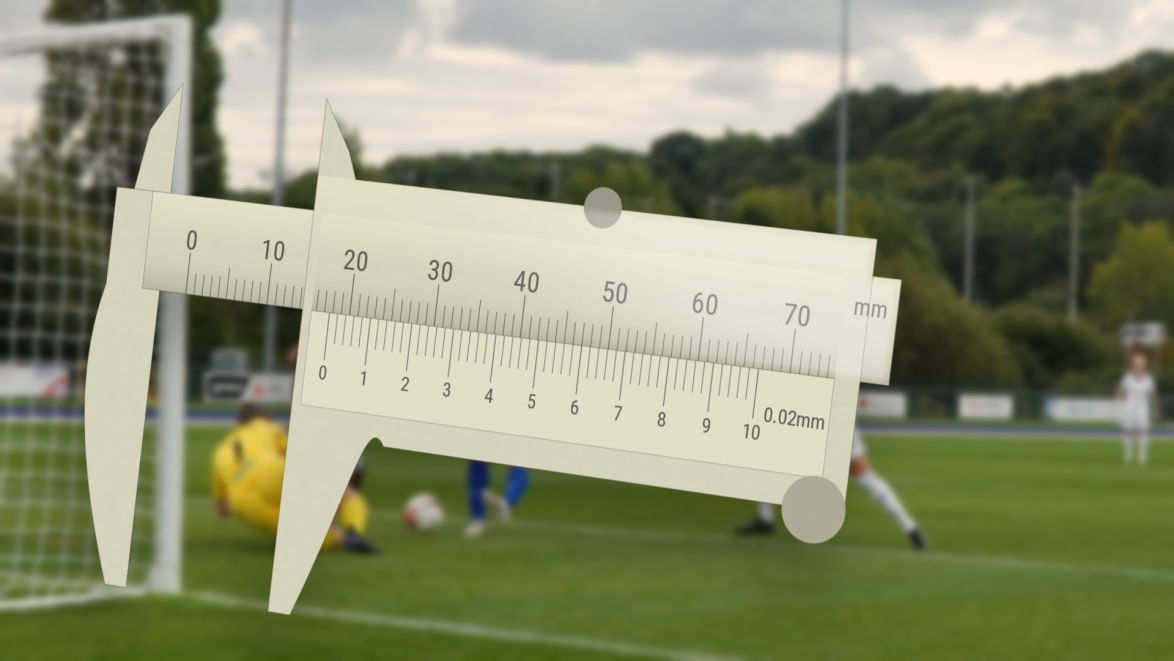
17.6 mm
